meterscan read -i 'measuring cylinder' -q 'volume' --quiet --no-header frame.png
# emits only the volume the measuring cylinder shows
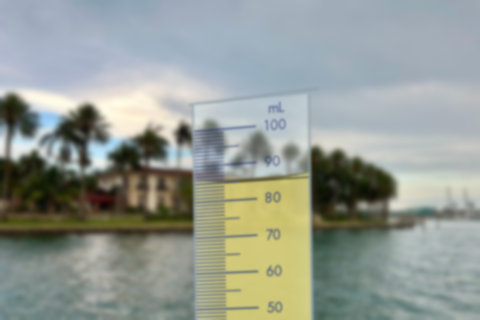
85 mL
